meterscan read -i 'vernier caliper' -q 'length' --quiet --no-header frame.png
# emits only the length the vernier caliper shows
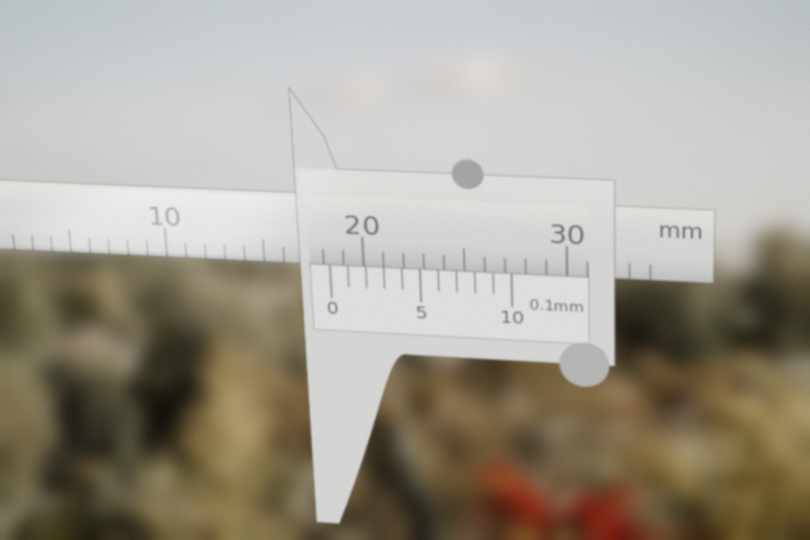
18.3 mm
